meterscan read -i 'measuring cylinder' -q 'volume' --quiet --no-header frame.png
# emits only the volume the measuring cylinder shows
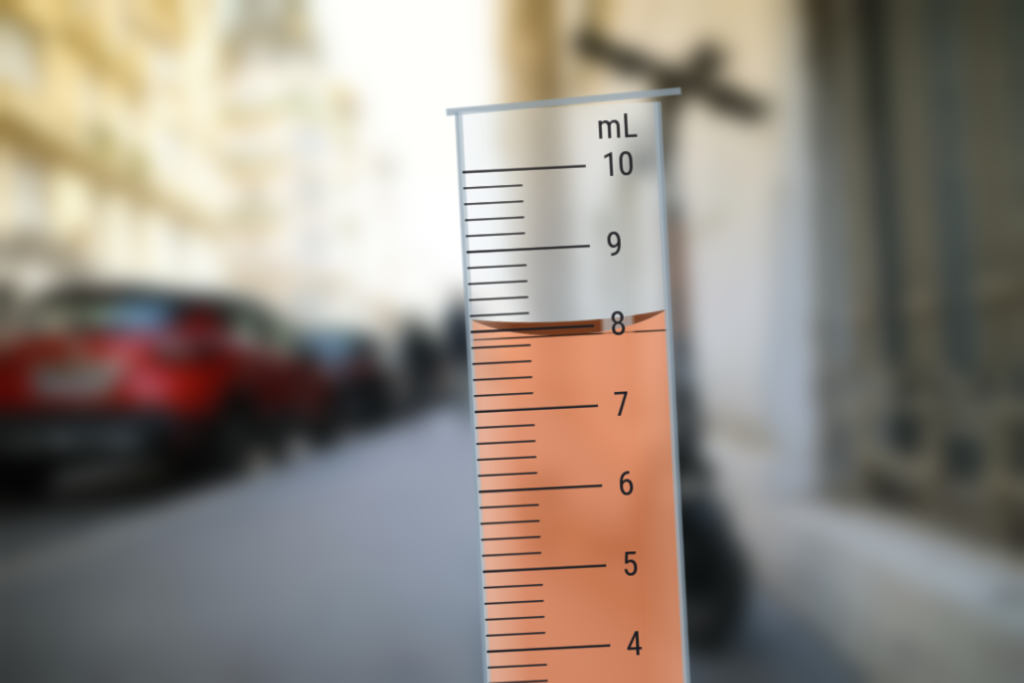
7.9 mL
